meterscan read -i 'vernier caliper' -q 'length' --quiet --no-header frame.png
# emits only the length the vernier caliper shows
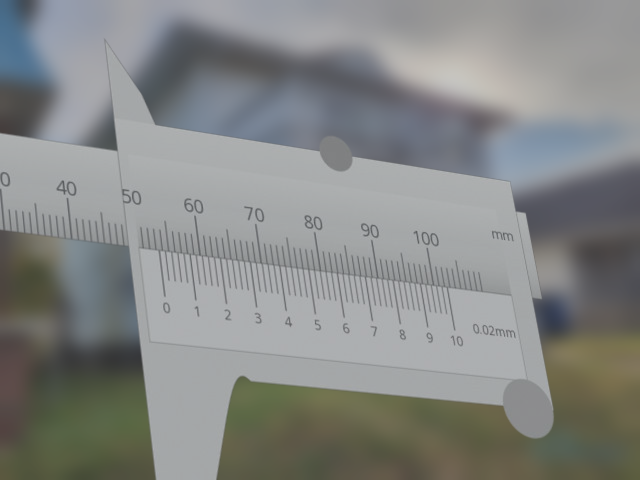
53.5 mm
